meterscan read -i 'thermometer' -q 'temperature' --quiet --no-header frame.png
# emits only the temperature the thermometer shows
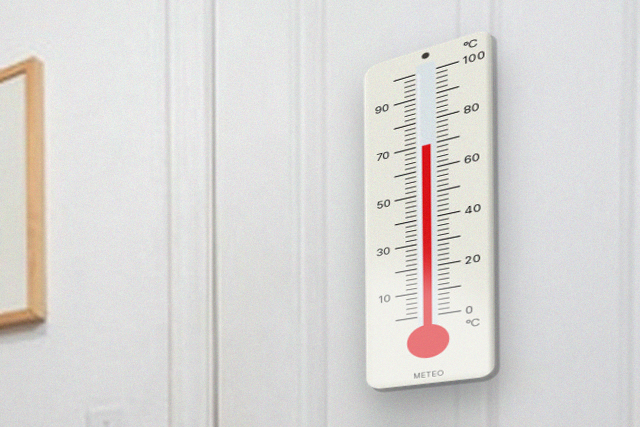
70 °C
